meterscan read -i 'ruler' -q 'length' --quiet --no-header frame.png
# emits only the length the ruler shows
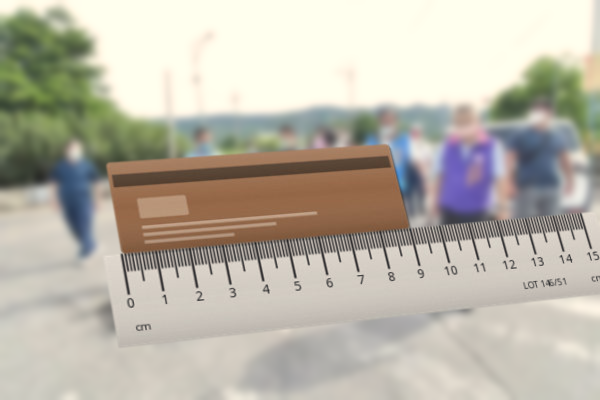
9 cm
